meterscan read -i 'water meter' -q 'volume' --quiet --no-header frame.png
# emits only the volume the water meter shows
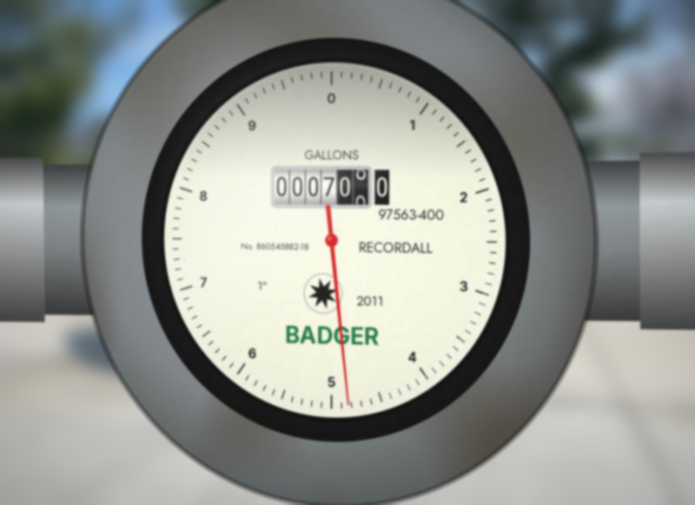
7084.8 gal
